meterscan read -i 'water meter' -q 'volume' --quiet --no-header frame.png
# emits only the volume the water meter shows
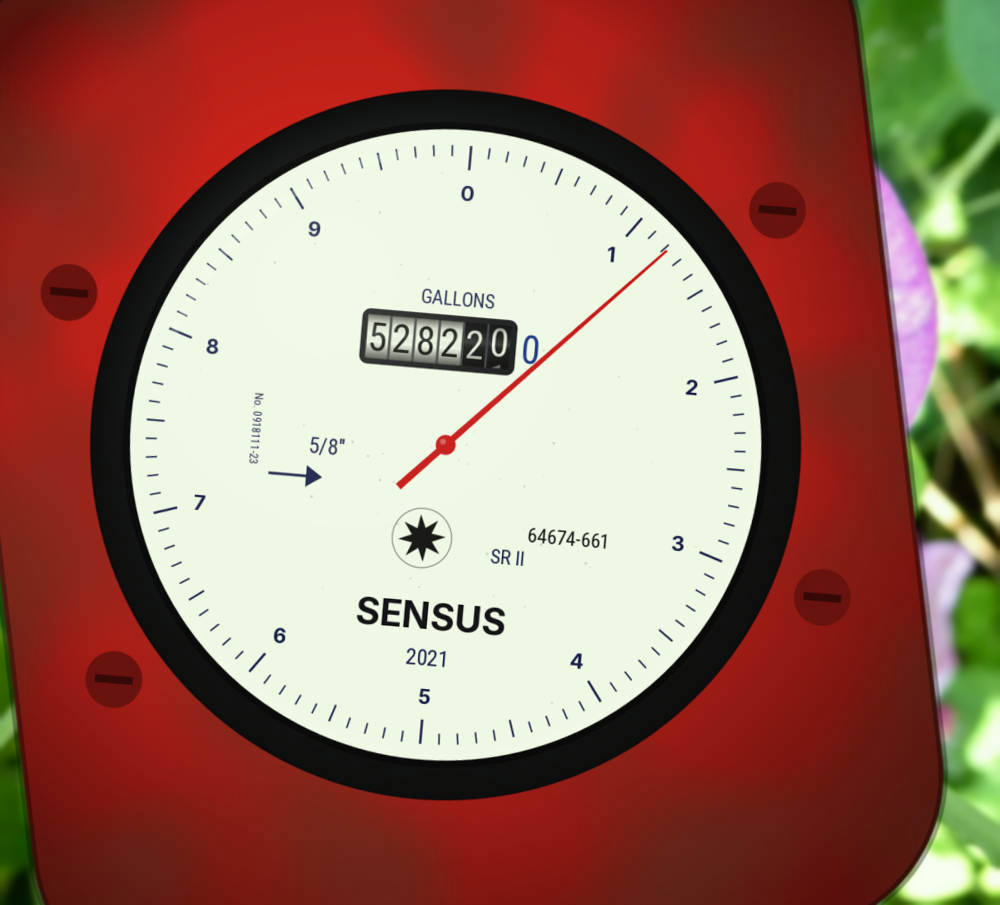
5282201.2 gal
